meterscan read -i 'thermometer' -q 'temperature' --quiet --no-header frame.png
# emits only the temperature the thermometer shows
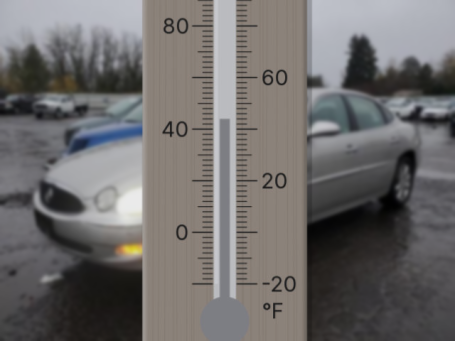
44 °F
